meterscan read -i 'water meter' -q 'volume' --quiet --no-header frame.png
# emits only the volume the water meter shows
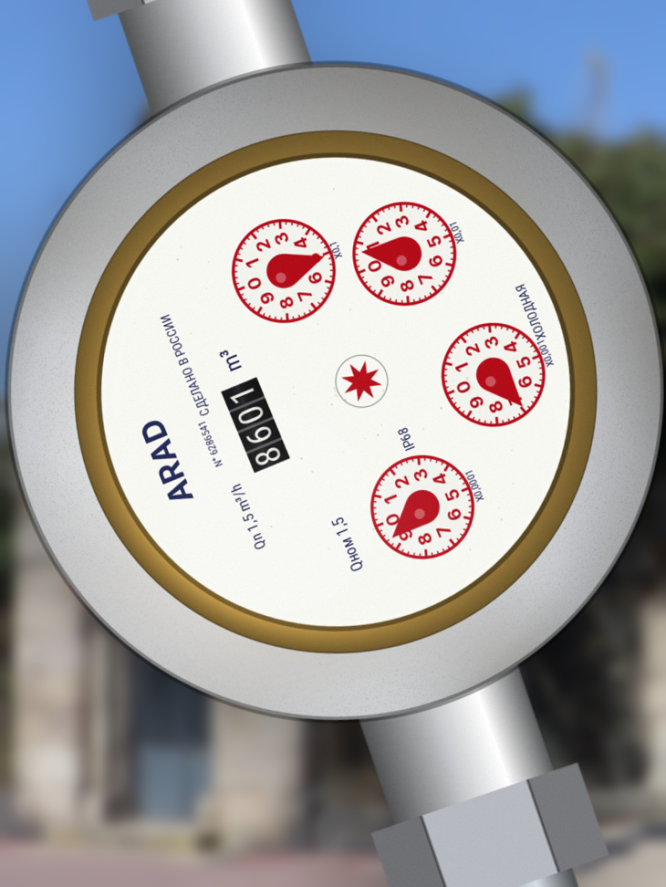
8601.5069 m³
